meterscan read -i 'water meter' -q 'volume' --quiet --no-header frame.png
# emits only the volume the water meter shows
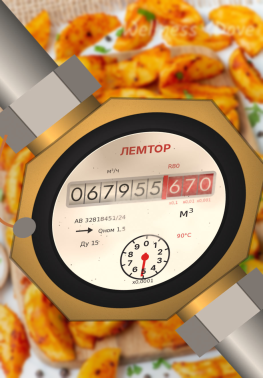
67955.6705 m³
